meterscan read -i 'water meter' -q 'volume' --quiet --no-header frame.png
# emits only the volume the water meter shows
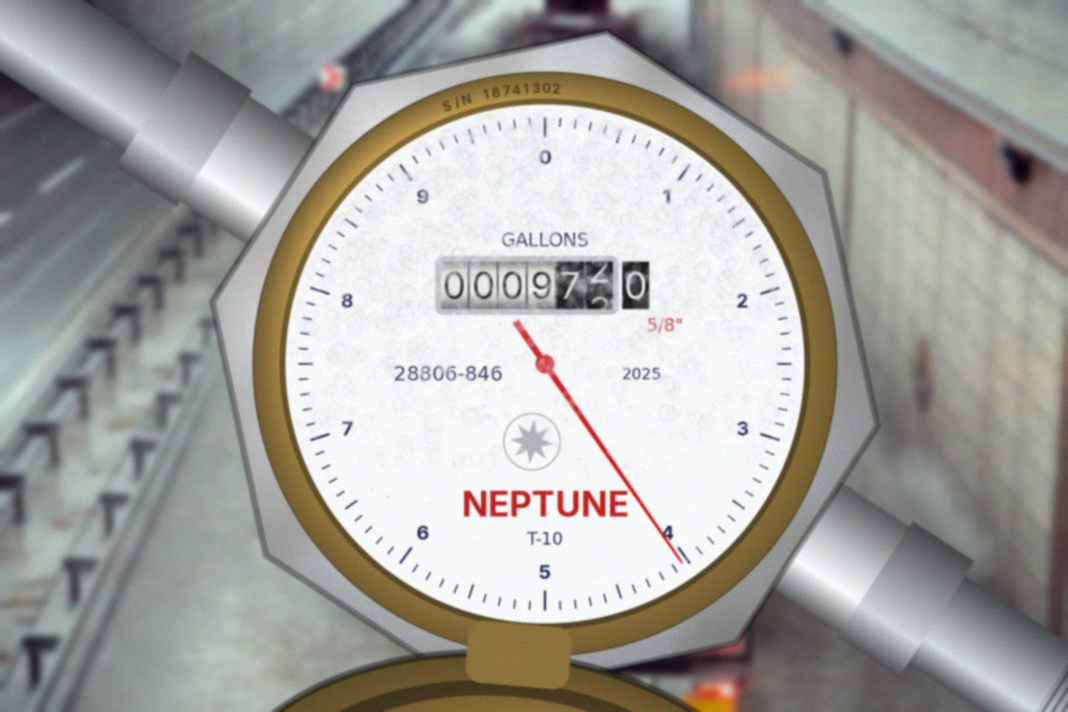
9724.0 gal
